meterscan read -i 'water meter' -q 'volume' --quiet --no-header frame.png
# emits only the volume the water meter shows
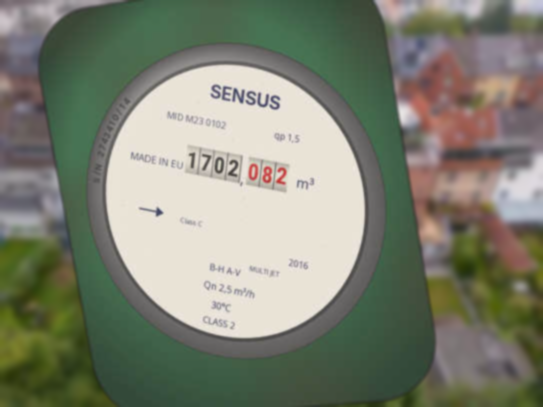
1702.082 m³
